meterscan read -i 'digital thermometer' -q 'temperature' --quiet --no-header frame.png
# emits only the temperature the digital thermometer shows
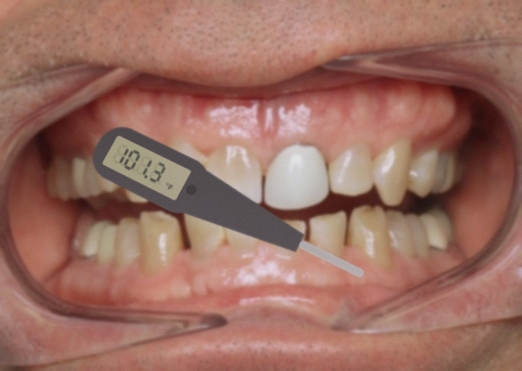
101.3 °F
